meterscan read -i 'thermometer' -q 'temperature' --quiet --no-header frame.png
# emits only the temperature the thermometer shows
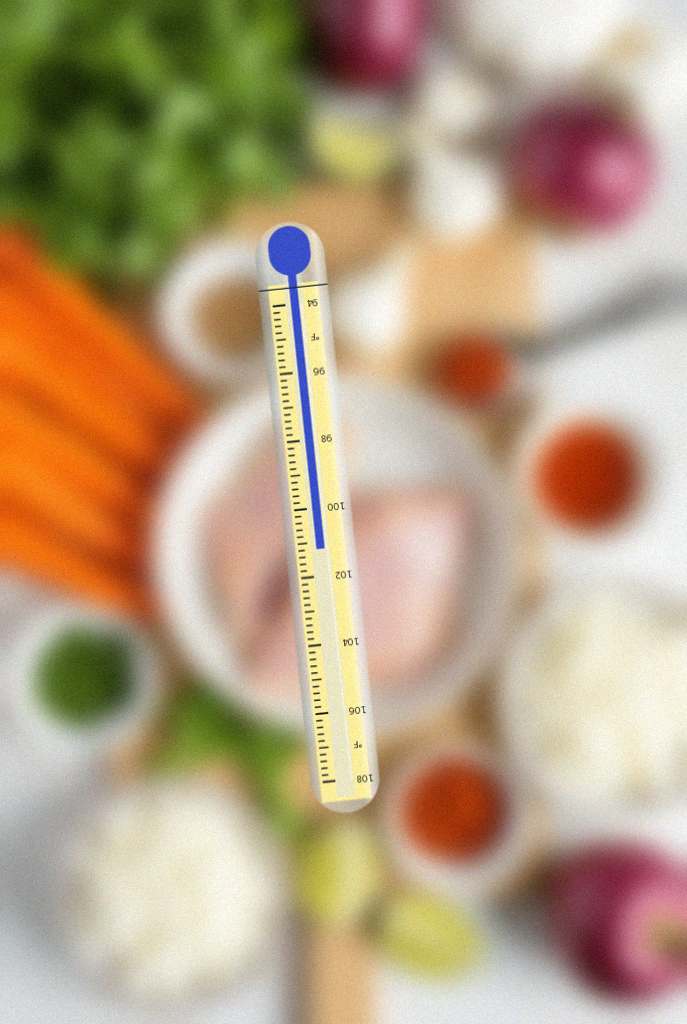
101.2 °F
